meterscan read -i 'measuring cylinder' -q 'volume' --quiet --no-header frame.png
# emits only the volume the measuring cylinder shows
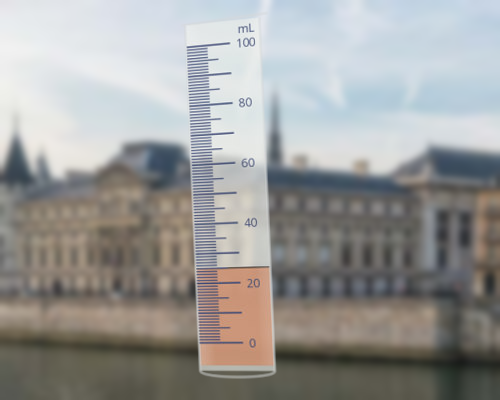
25 mL
